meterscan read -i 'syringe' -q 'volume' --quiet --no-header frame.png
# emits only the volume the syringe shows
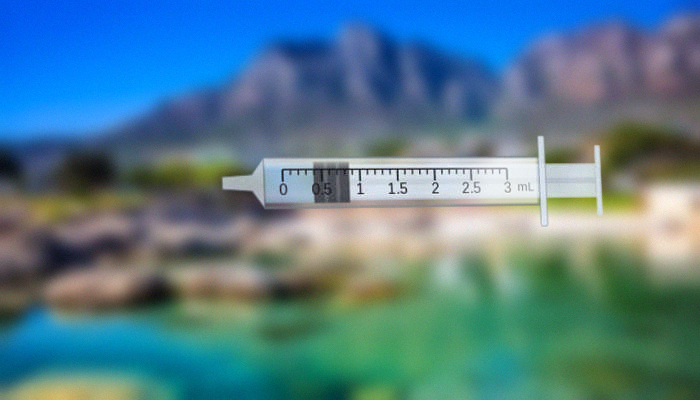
0.4 mL
